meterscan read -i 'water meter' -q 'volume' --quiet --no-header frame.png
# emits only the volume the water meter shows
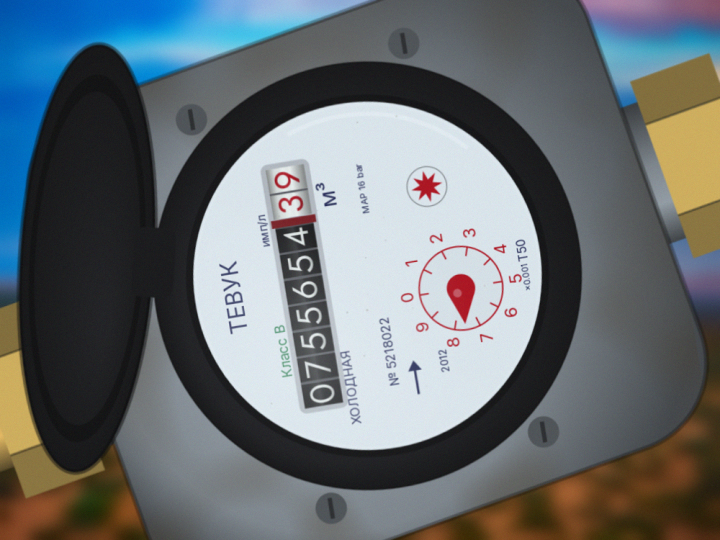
755654.397 m³
